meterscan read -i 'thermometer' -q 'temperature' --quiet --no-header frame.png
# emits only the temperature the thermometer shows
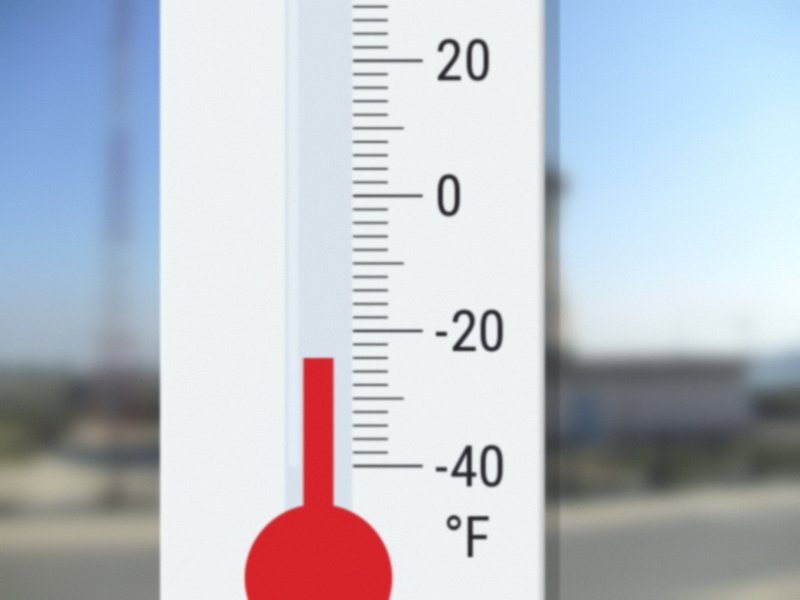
-24 °F
